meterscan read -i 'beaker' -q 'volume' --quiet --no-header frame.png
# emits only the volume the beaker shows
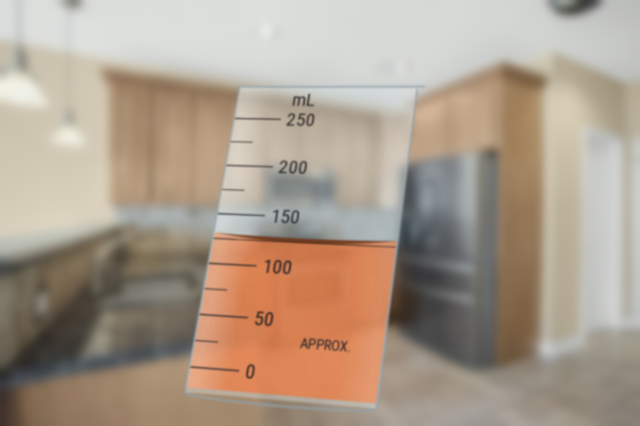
125 mL
